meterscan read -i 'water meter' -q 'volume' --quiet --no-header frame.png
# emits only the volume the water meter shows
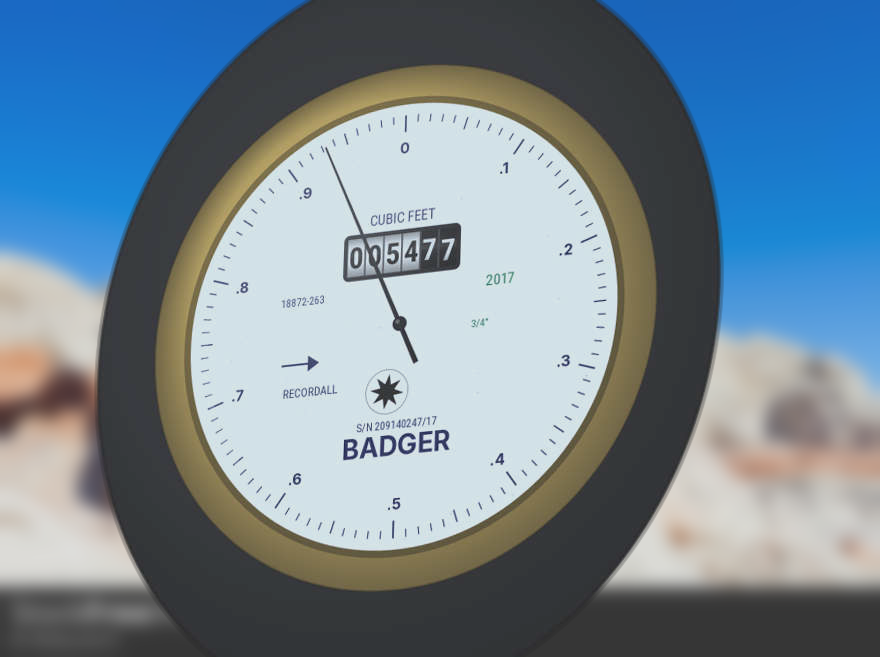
5476.93 ft³
